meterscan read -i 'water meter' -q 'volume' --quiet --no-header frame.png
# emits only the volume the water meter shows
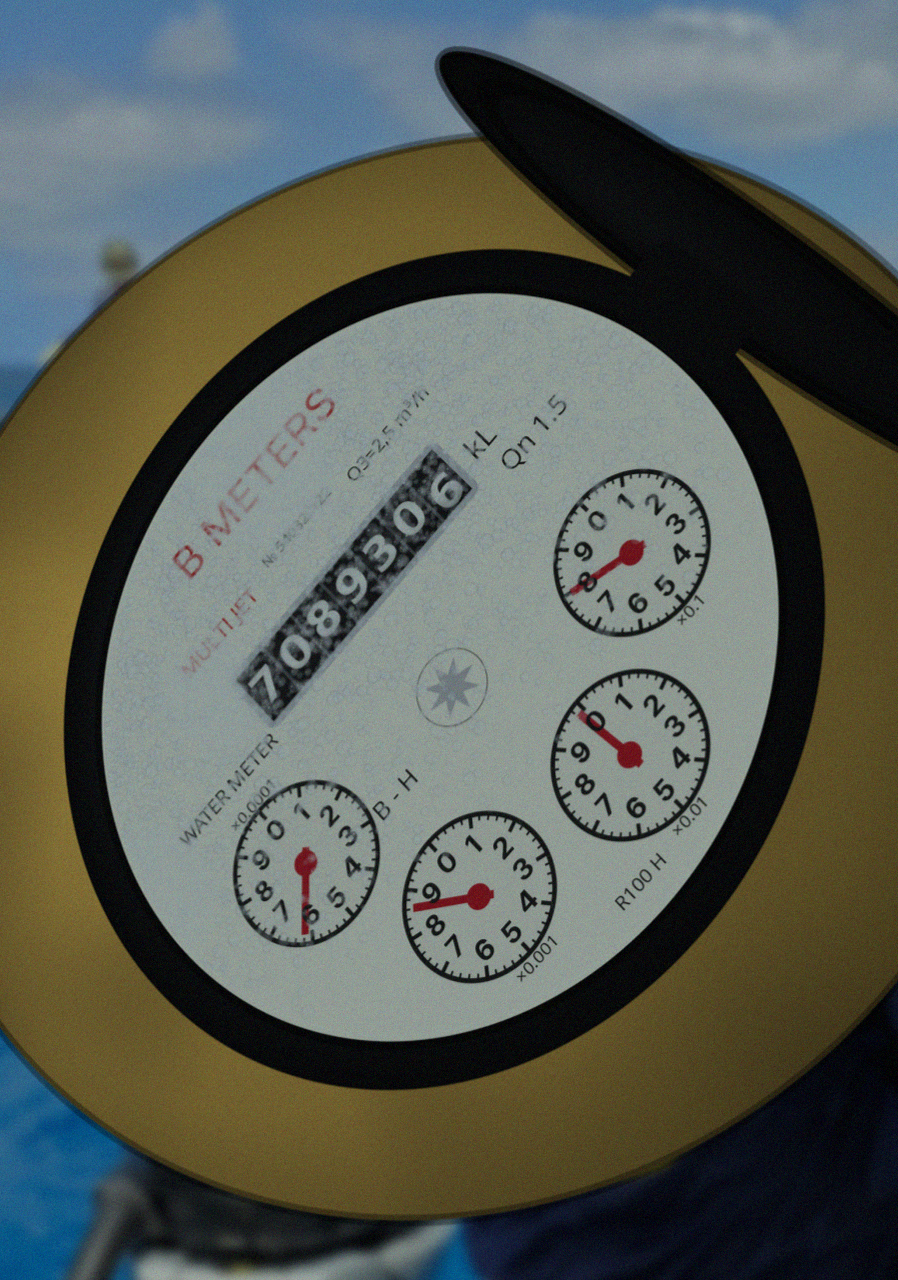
7089305.7986 kL
